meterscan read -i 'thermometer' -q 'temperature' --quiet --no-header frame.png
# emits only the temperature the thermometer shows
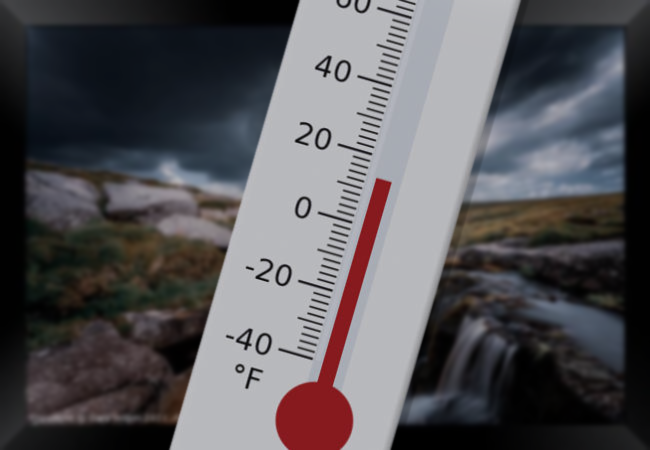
14 °F
